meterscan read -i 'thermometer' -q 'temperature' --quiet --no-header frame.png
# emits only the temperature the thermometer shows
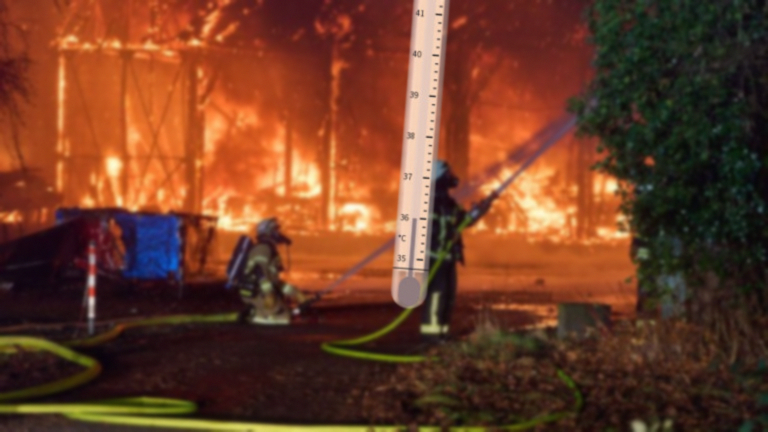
36 °C
